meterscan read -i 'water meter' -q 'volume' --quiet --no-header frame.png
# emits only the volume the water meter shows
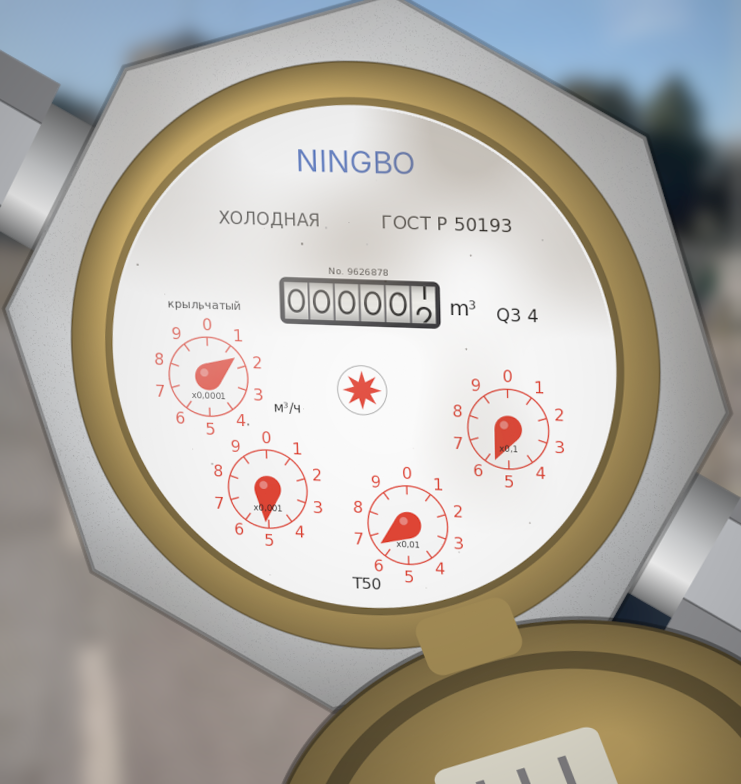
1.5651 m³
